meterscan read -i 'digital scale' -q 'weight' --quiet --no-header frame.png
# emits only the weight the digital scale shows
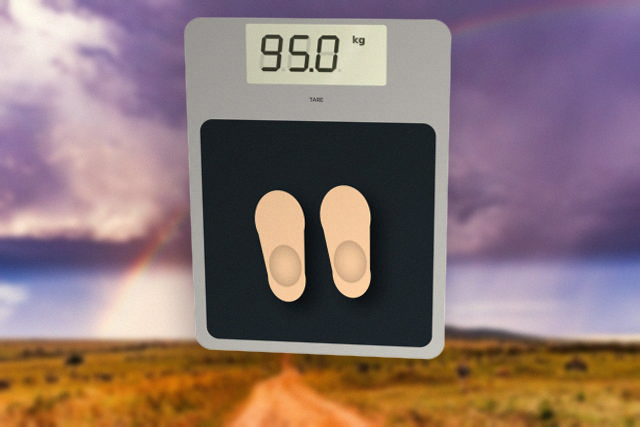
95.0 kg
